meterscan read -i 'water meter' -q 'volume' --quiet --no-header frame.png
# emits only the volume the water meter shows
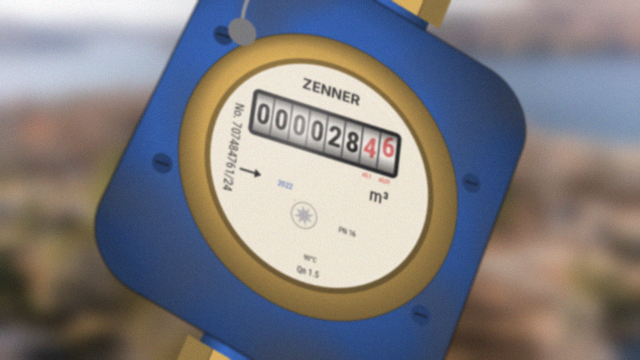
28.46 m³
